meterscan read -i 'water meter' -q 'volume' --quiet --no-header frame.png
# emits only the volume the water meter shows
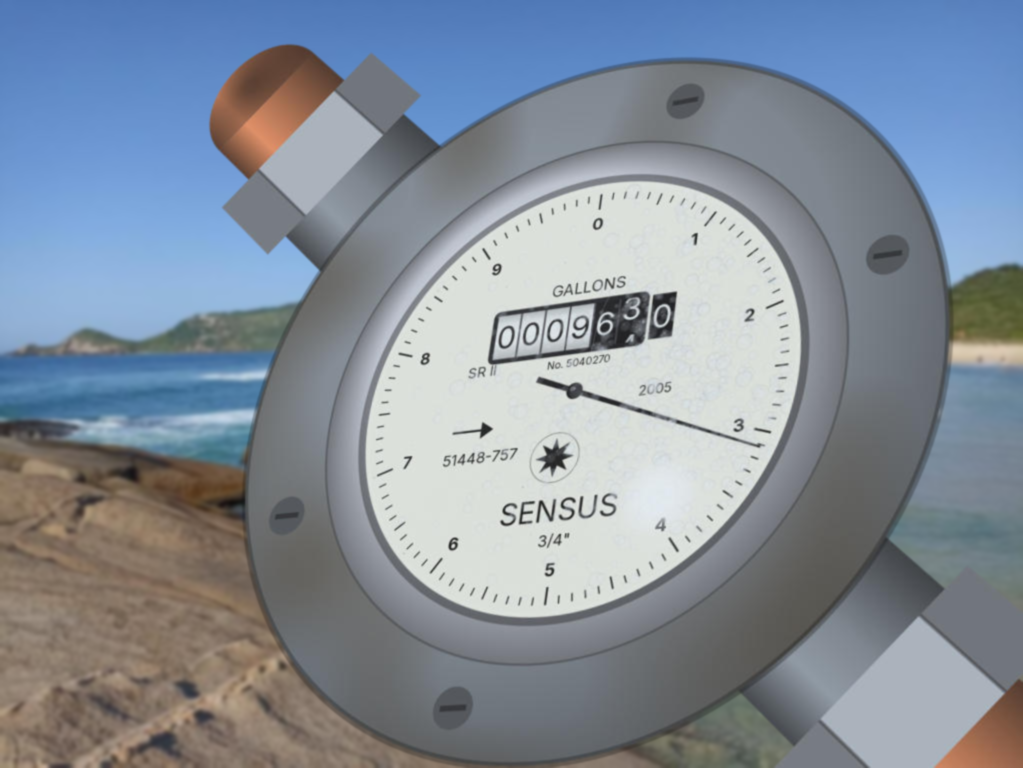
9633.1 gal
